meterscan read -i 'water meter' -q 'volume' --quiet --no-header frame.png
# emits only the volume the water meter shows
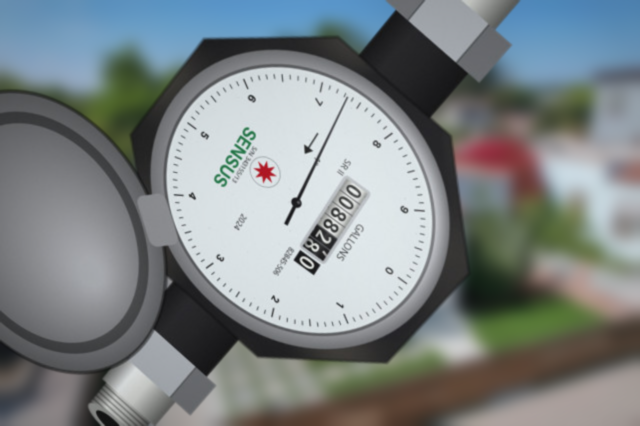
88277.3 gal
